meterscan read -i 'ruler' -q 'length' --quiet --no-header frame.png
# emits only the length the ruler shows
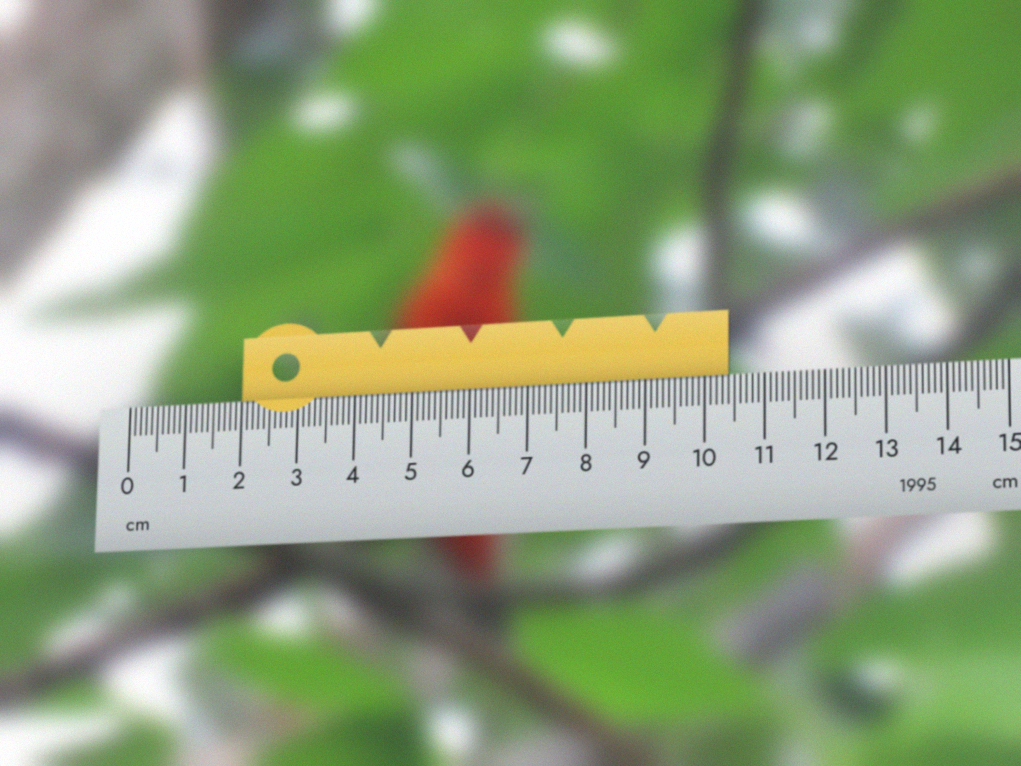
8.4 cm
